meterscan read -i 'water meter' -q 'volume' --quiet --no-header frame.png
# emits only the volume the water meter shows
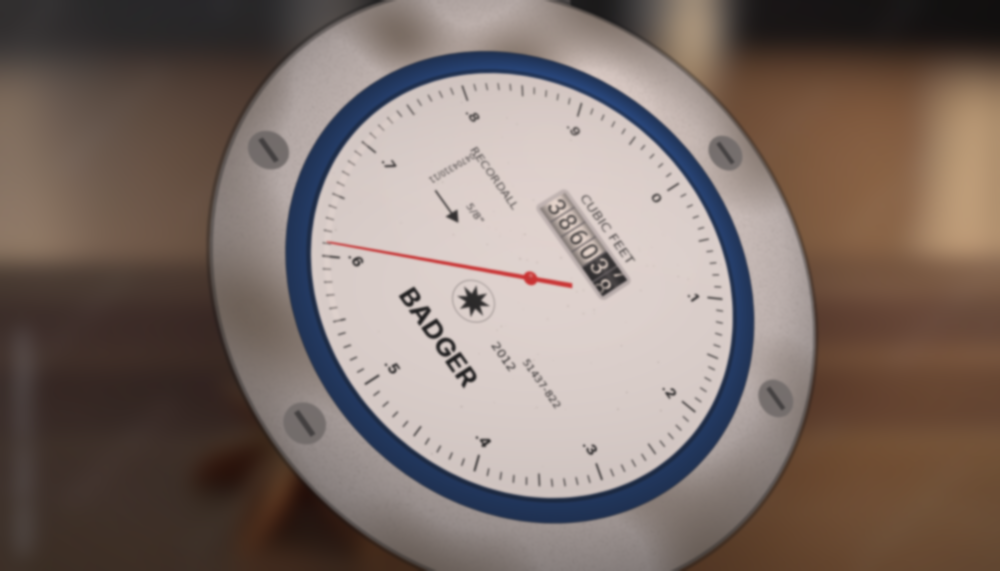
386037.61 ft³
